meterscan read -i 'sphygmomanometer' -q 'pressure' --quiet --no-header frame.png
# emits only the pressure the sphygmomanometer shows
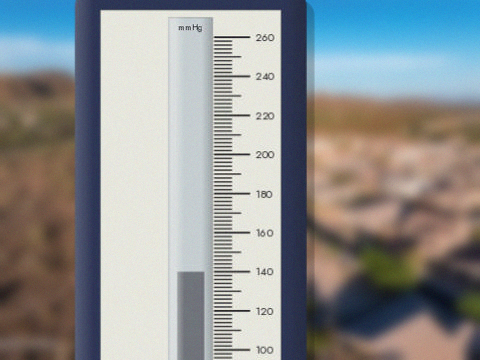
140 mmHg
